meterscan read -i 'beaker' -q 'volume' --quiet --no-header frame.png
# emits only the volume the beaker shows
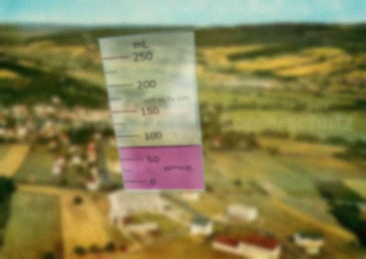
75 mL
